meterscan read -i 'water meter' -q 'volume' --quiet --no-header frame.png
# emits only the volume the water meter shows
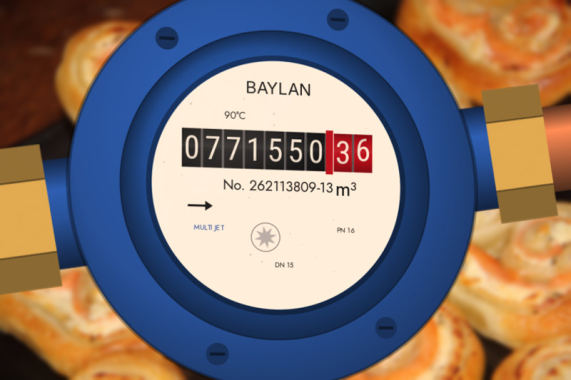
771550.36 m³
